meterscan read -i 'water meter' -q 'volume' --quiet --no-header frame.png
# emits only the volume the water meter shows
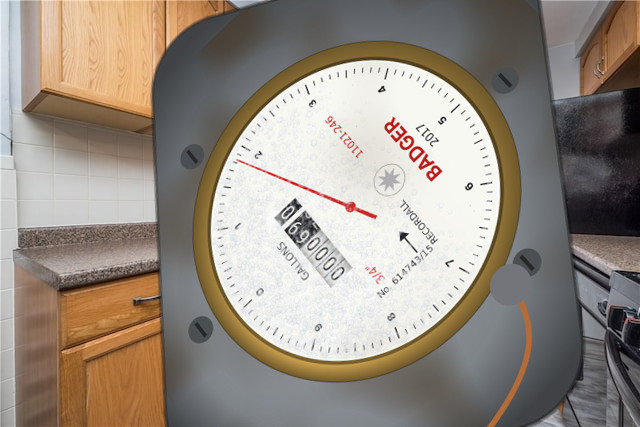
691.8 gal
